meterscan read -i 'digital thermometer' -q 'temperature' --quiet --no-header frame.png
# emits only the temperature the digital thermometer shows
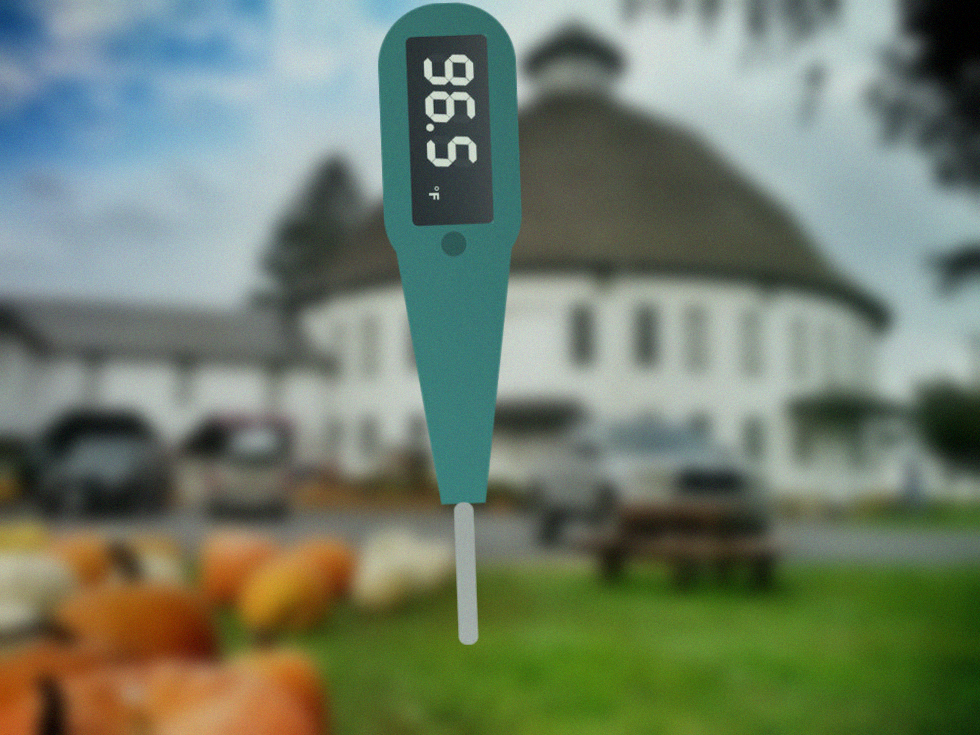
96.5 °F
